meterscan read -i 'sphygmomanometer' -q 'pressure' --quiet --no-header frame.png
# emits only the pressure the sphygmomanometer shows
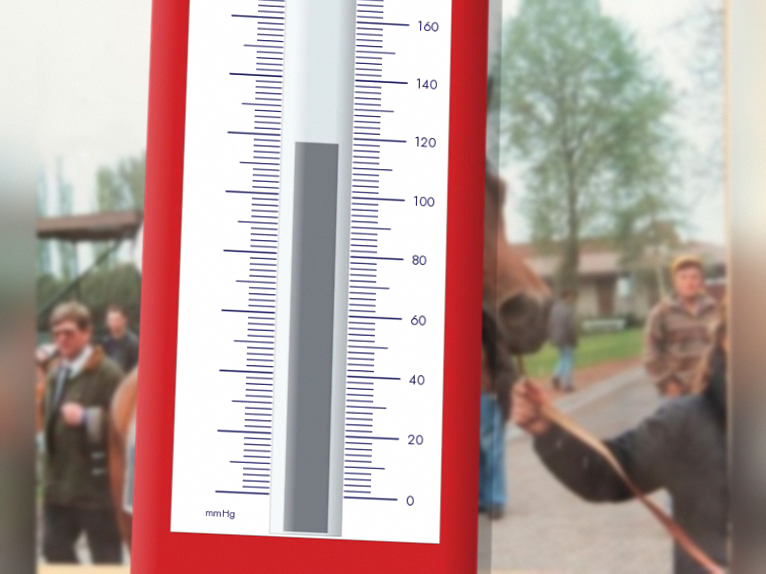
118 mmHg
